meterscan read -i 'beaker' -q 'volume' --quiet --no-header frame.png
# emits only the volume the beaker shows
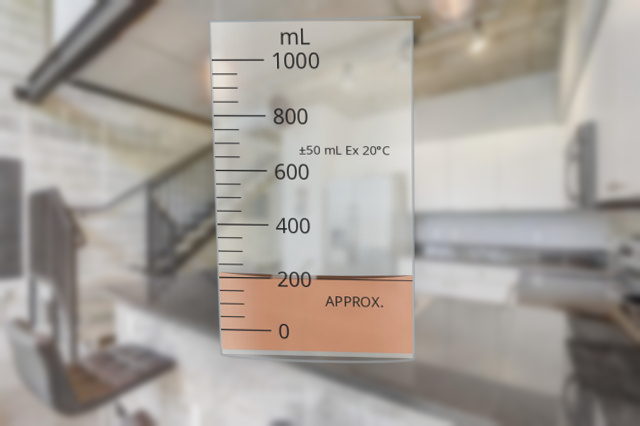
200 mL
